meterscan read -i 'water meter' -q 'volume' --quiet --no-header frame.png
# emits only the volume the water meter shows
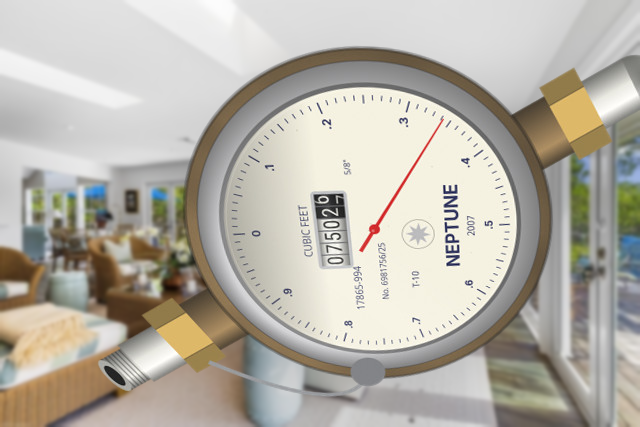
75026.34 ft³
